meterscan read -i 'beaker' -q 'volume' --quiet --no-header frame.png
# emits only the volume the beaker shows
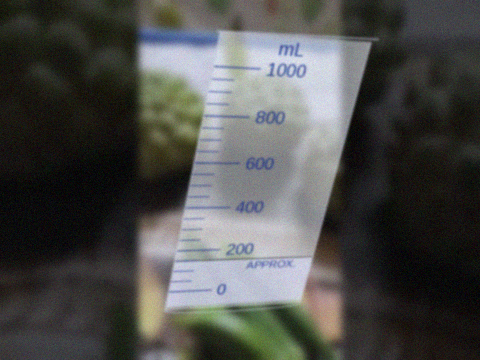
150 mL
